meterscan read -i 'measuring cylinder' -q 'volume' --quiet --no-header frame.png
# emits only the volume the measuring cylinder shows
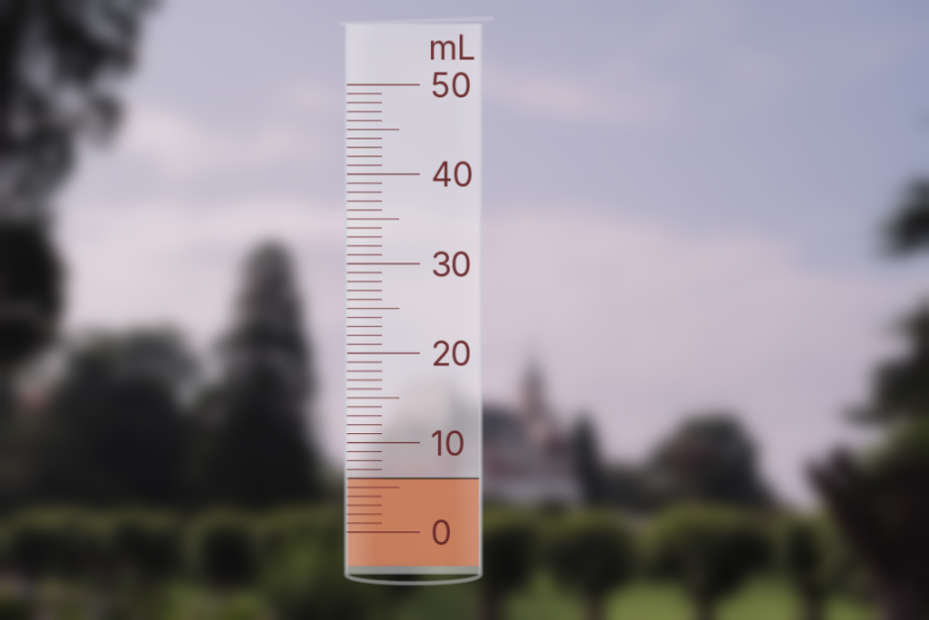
6 mL
